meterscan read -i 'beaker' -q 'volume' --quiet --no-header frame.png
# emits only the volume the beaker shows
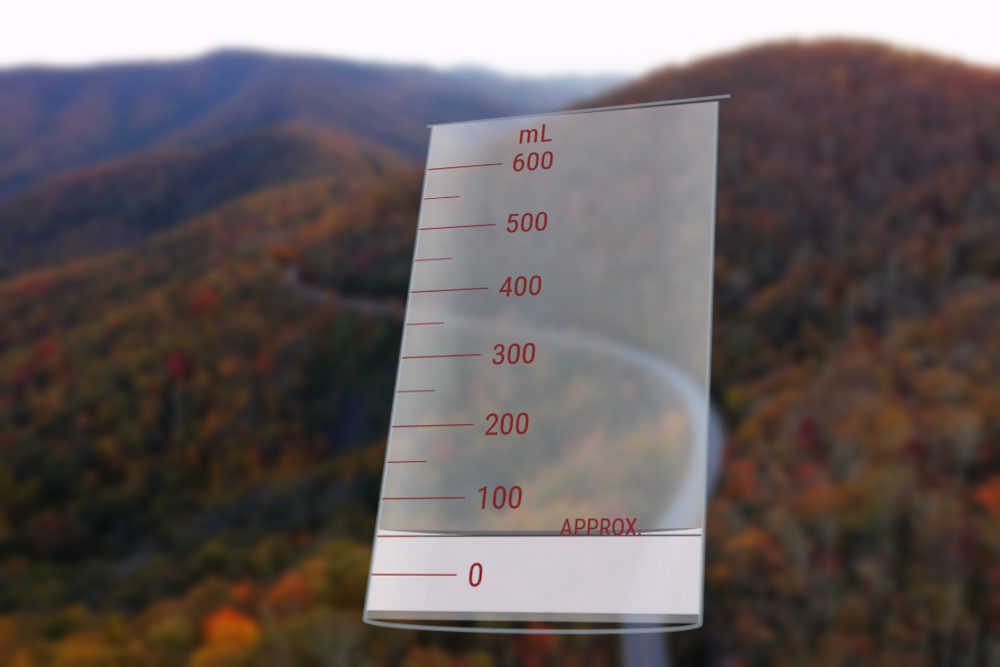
50 mL
